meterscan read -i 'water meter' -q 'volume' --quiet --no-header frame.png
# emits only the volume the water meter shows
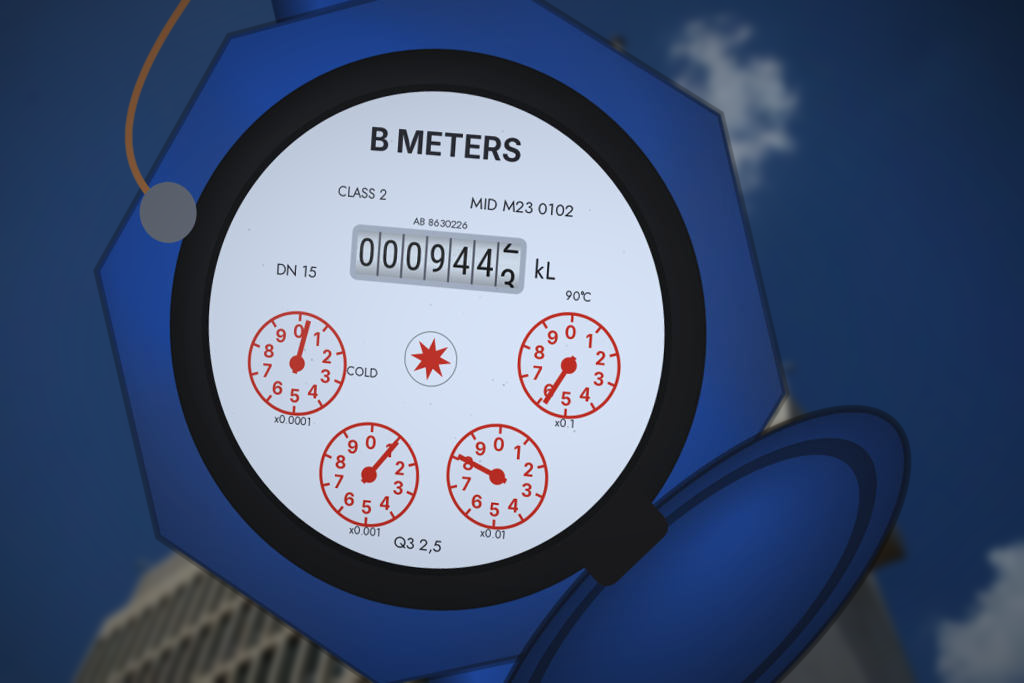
9442.5810 kL
